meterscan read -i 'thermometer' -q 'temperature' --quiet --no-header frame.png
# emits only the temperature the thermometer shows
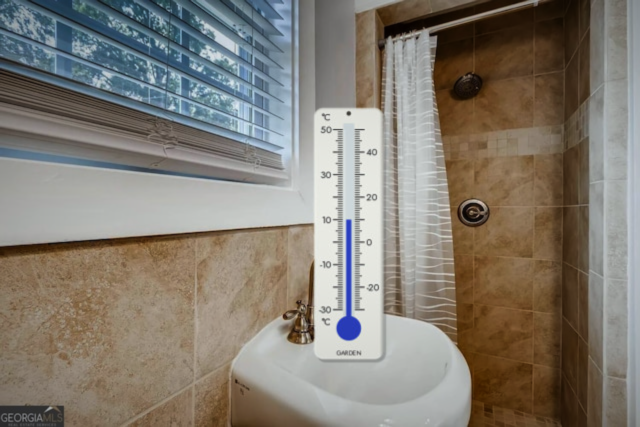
10 °C
